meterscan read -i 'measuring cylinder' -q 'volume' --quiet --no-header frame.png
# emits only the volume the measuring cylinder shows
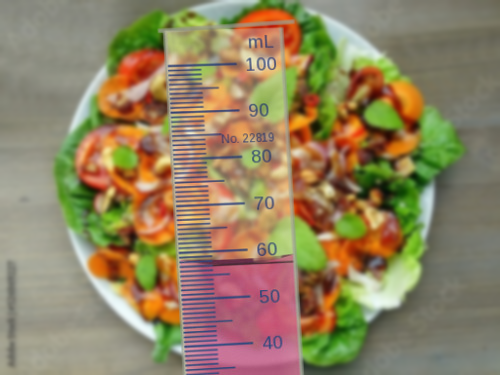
57 mL
